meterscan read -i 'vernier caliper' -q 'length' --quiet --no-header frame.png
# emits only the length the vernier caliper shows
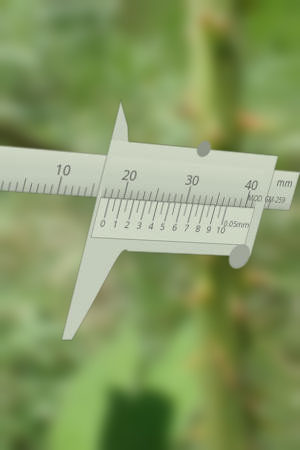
17.8 mm
